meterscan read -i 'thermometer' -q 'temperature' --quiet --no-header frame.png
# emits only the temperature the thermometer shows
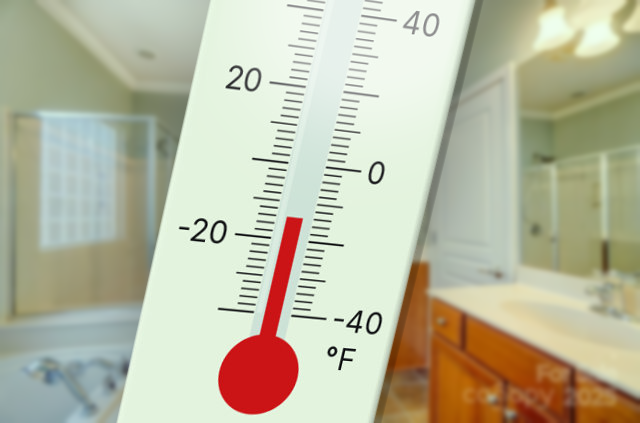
-14 °F
